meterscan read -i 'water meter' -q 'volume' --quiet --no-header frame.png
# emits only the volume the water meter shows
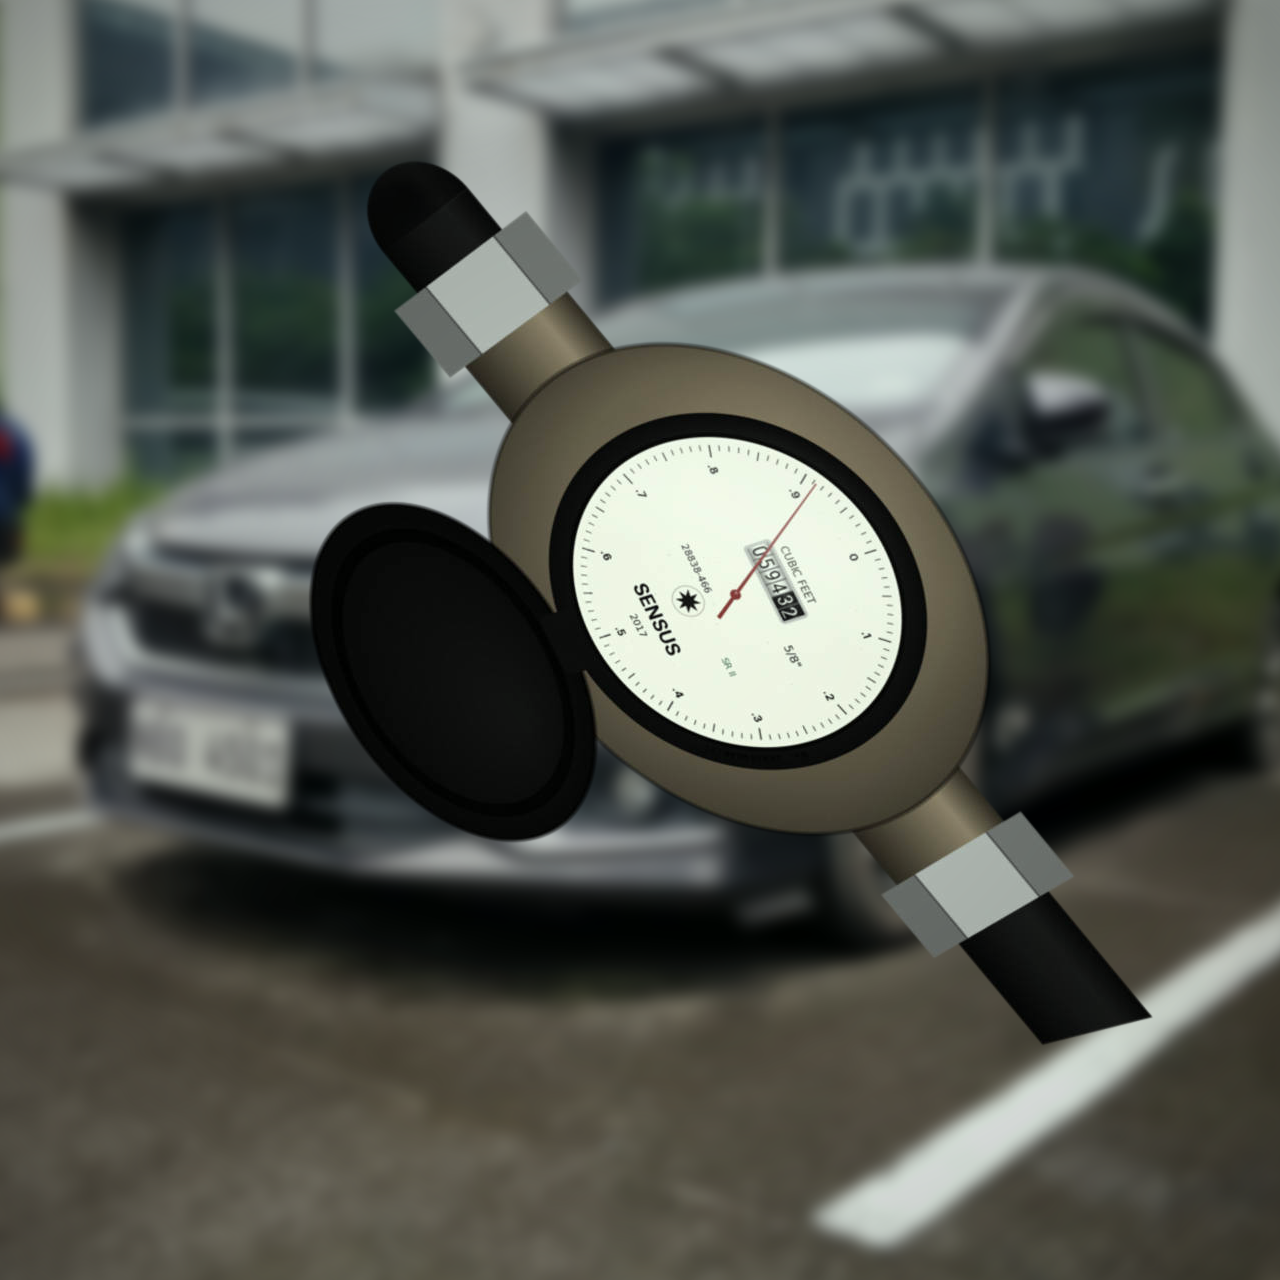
59431.91 ft³
